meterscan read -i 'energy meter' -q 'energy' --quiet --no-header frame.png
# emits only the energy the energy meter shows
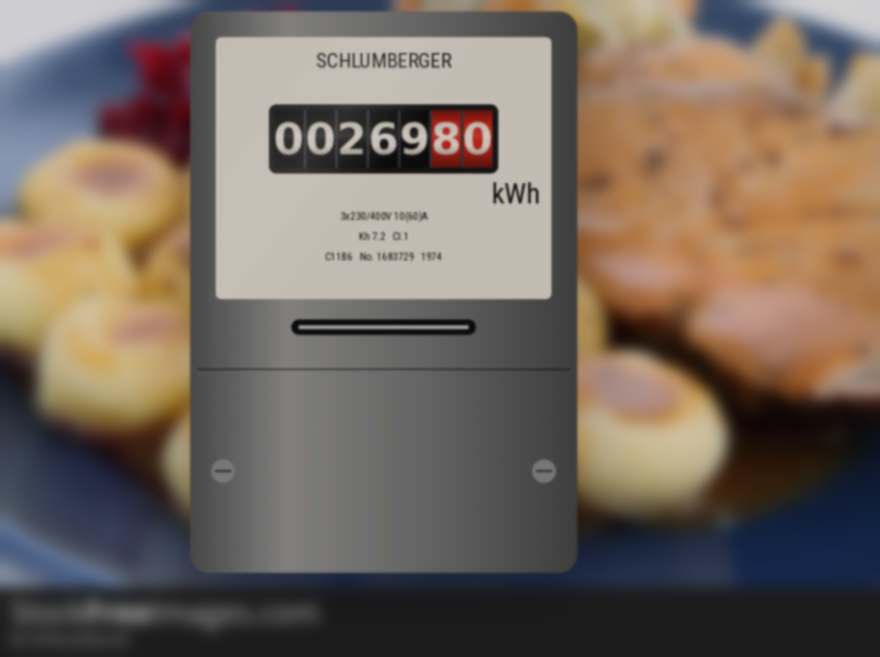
269.80 kWh
